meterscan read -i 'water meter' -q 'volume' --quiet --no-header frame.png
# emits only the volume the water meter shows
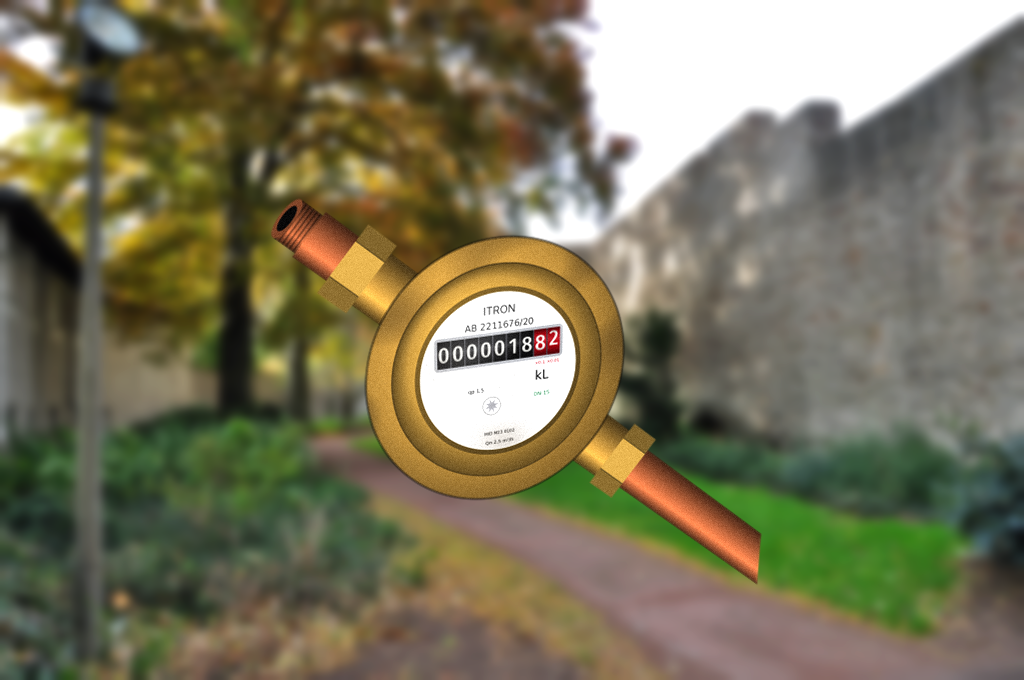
18.82 kL
